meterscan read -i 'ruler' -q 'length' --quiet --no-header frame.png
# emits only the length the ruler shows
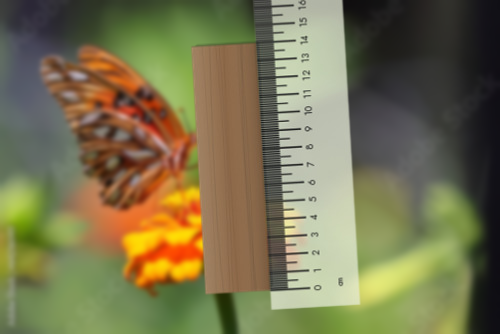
14 cm
